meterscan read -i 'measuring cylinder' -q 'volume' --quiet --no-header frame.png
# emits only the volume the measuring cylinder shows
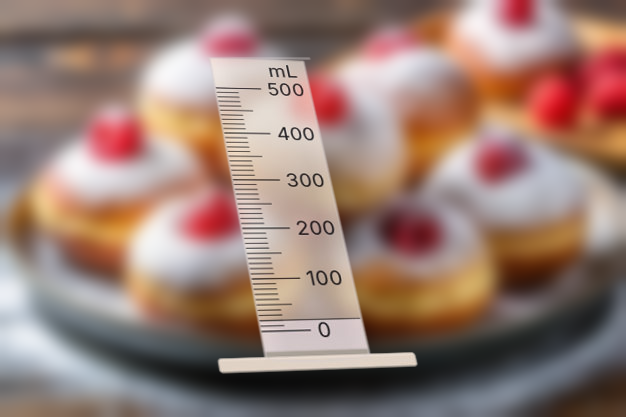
20 mL
